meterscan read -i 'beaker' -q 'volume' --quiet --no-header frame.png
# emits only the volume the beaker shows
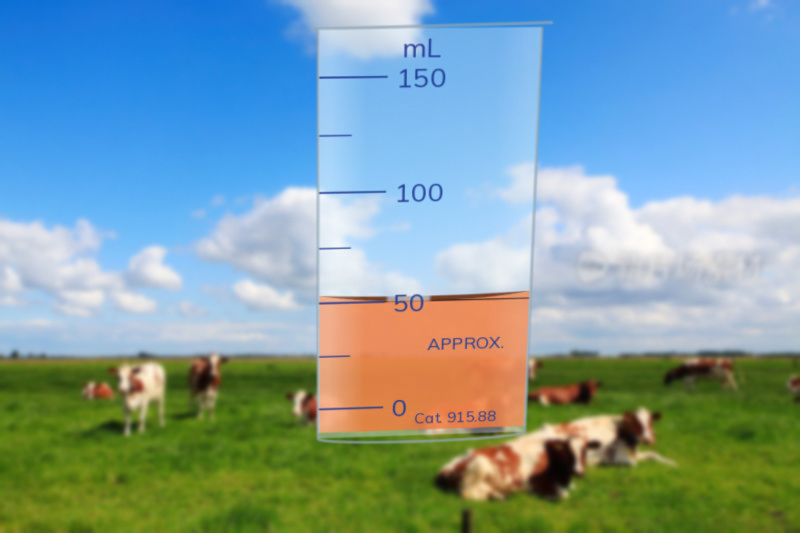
50 mL
